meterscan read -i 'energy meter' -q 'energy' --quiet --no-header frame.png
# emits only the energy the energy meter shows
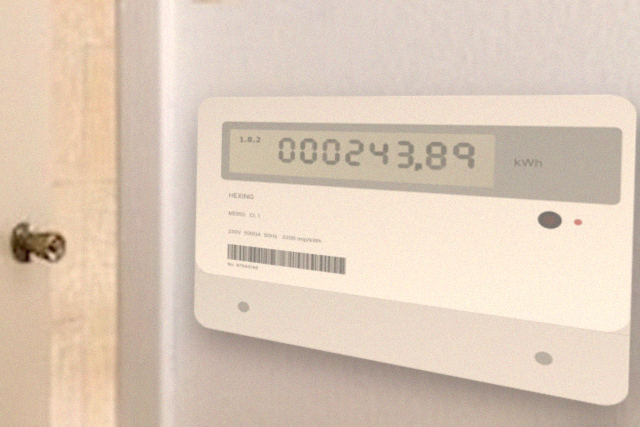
243.89 kWh
